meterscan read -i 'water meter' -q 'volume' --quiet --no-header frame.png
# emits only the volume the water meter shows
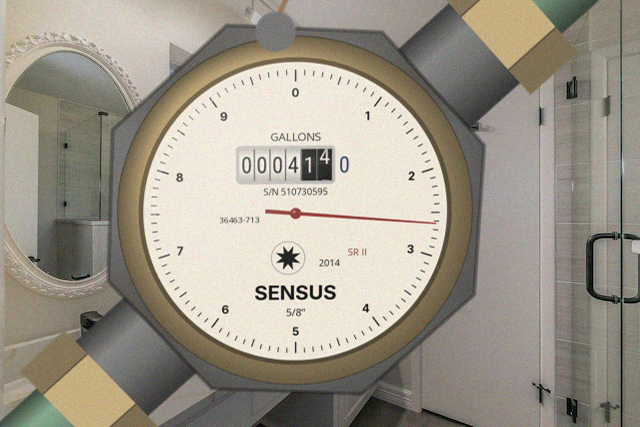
4142.6 gal
